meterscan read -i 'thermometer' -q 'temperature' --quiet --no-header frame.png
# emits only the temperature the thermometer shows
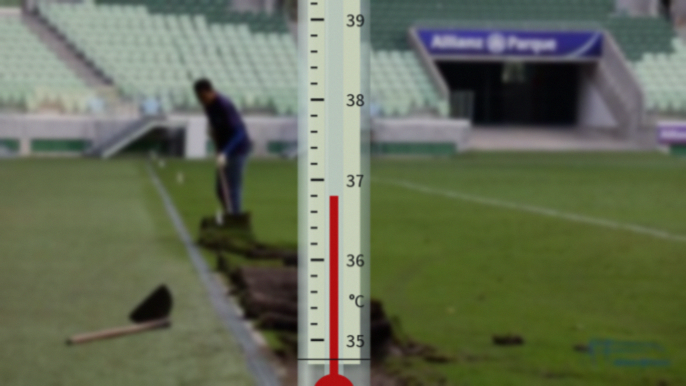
36.8 °C
